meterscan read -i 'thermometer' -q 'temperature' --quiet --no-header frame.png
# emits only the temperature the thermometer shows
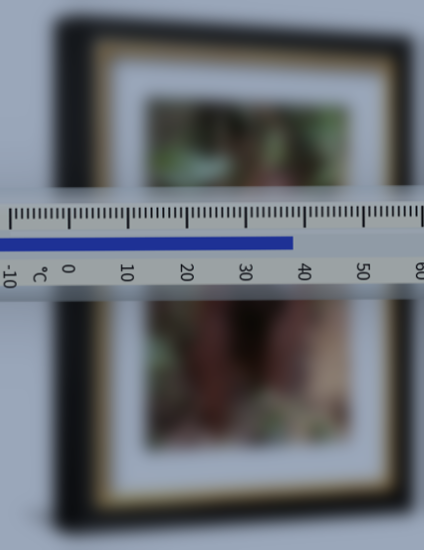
38 °C
